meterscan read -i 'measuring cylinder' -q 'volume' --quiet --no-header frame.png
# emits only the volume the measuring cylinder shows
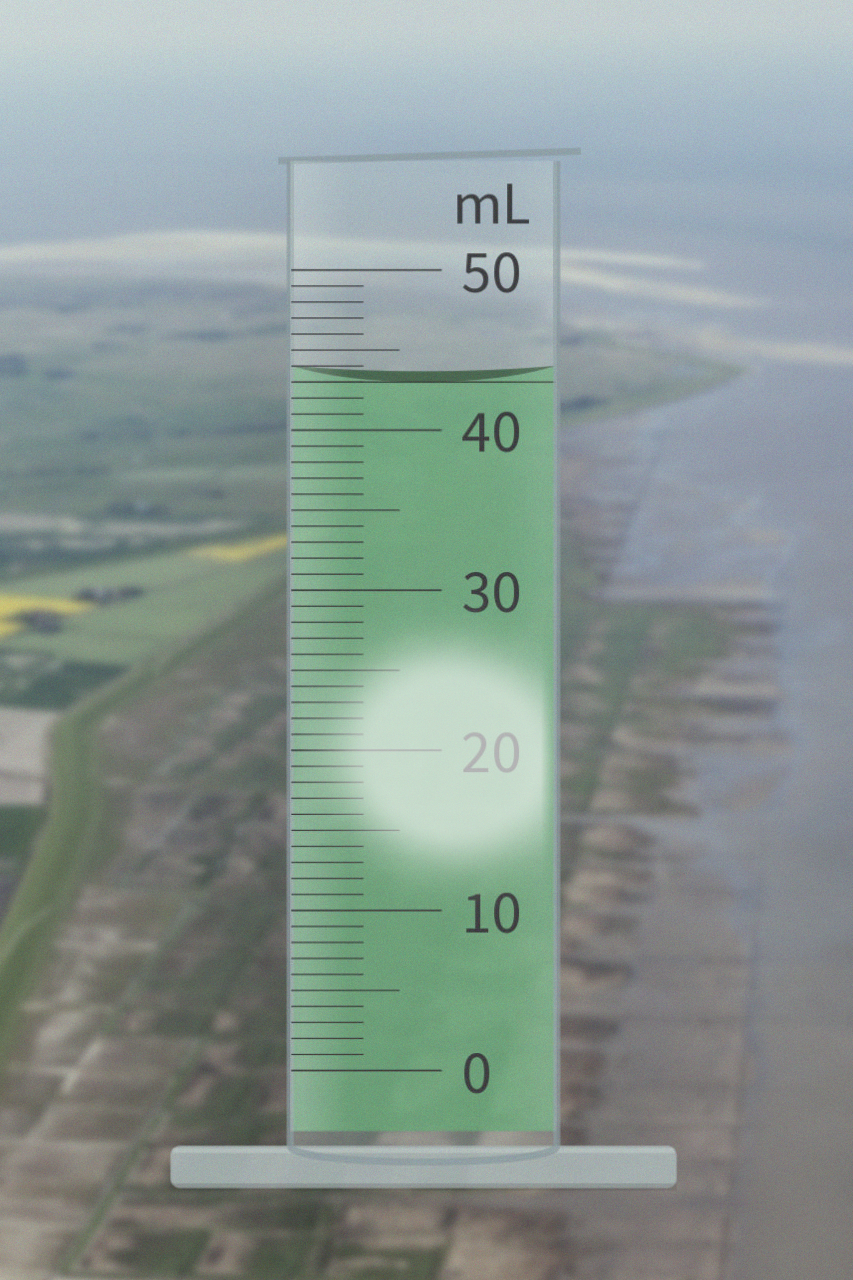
43 mL
